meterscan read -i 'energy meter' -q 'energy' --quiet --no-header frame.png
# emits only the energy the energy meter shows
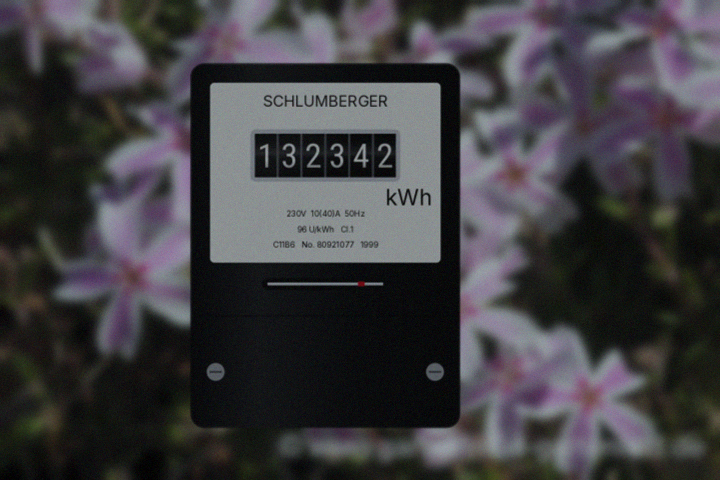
132342 kWh
